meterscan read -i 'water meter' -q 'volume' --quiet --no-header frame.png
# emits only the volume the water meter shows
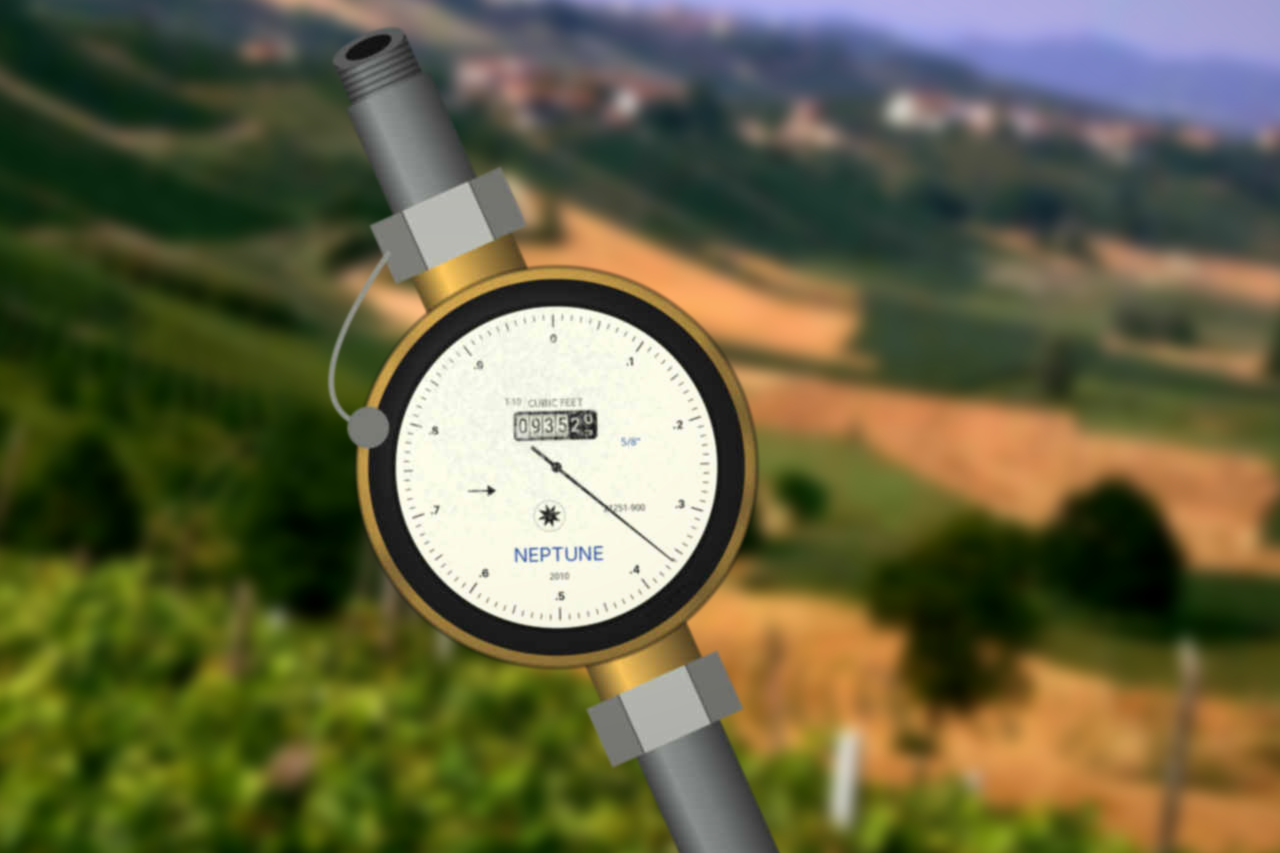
93526.36 ft³
